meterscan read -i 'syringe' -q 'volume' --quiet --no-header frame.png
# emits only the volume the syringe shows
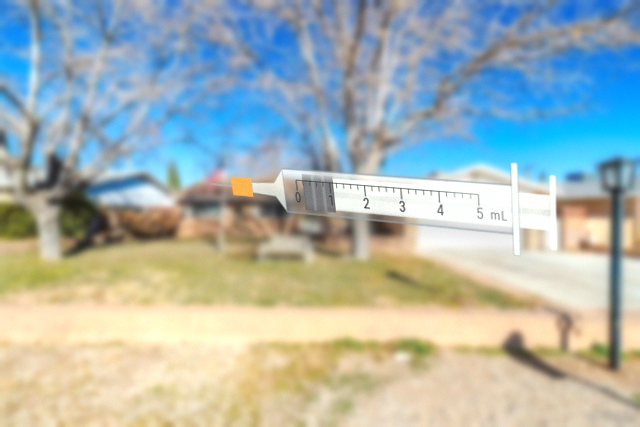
0.2 mL
